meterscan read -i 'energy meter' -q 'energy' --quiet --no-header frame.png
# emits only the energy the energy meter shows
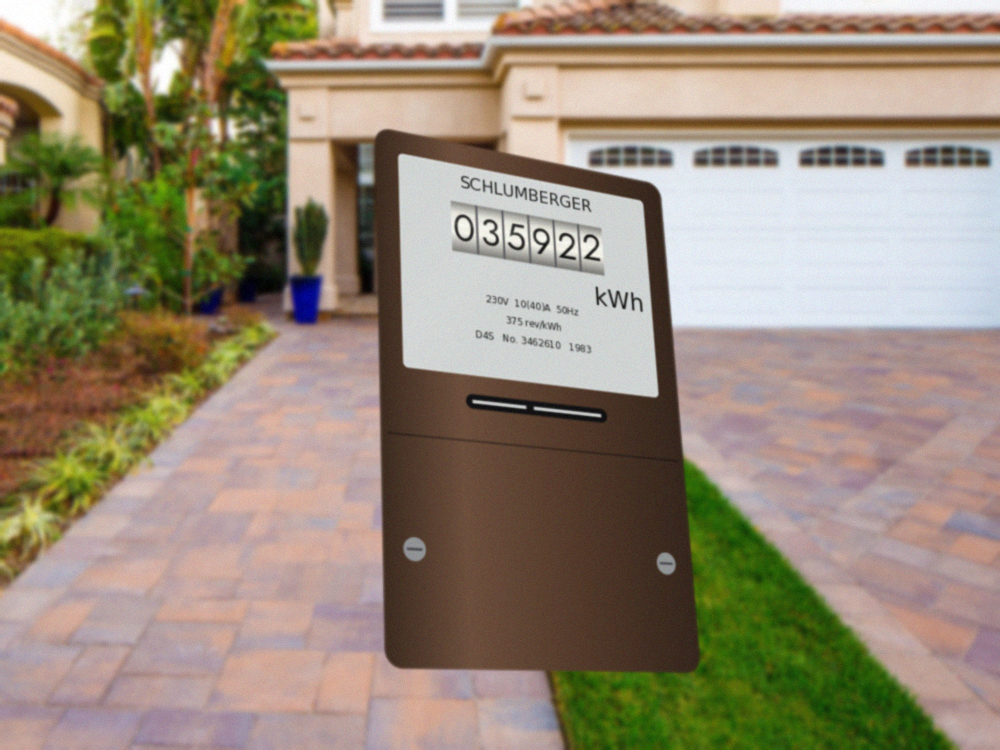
35922 kWh
